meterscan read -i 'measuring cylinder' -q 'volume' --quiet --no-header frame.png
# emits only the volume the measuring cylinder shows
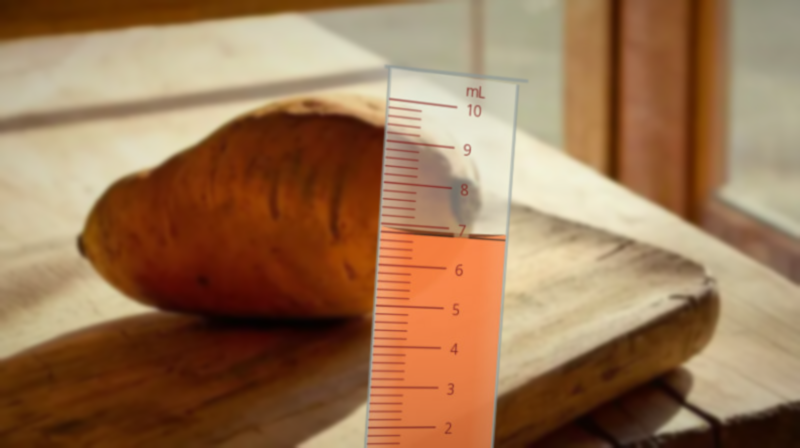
6.8 mL
